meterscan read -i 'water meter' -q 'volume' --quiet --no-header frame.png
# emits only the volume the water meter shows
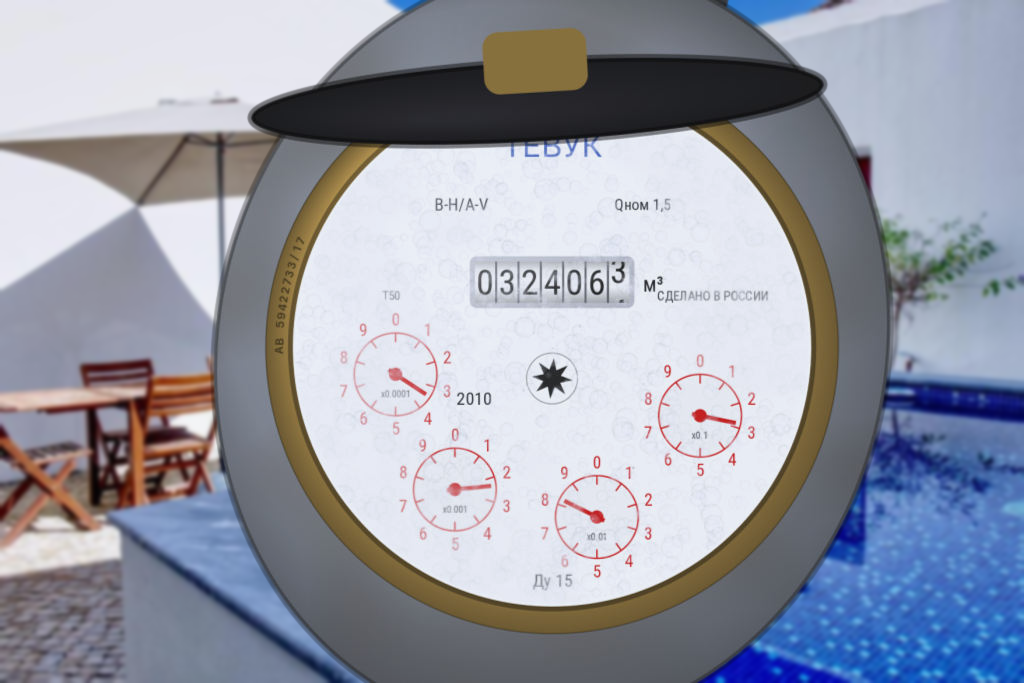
324063.2823 m³
